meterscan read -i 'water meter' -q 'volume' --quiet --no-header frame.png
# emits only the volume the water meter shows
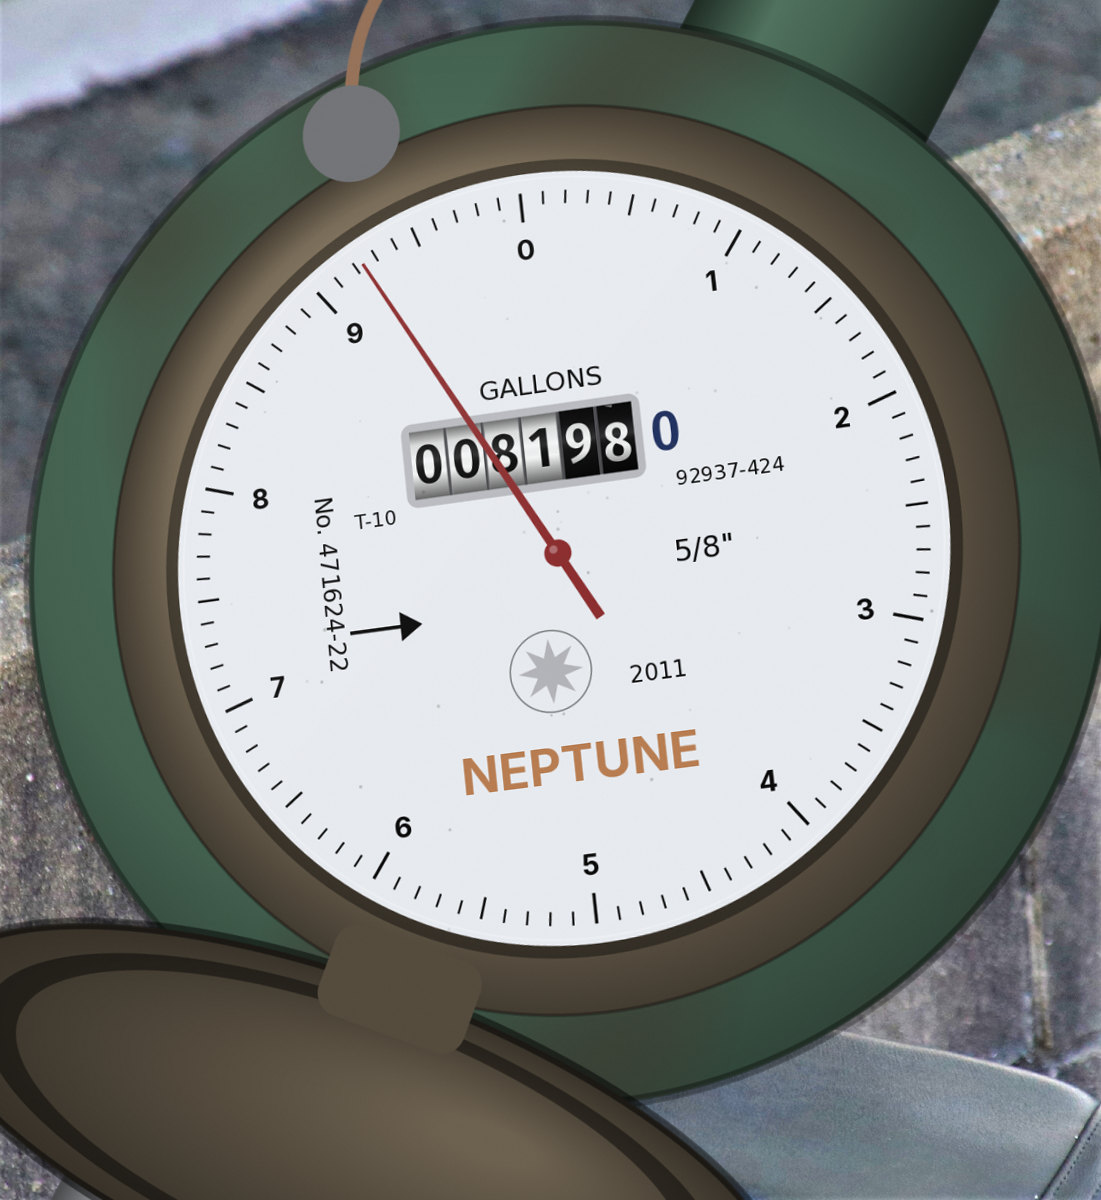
81979.2 gal
